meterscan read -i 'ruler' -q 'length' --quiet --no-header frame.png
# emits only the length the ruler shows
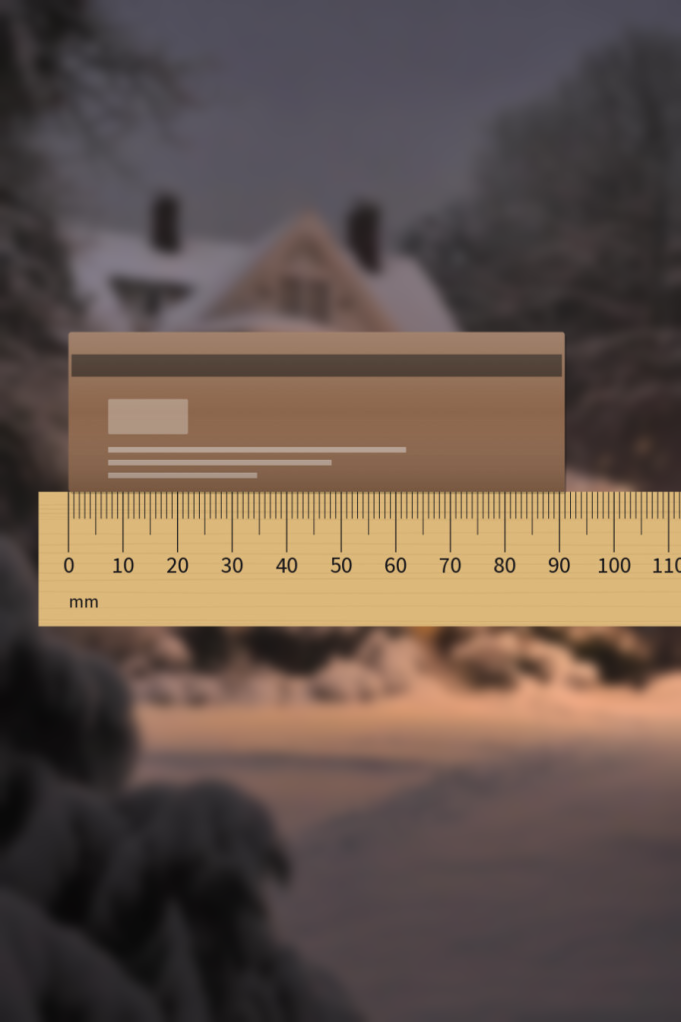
91 mm
